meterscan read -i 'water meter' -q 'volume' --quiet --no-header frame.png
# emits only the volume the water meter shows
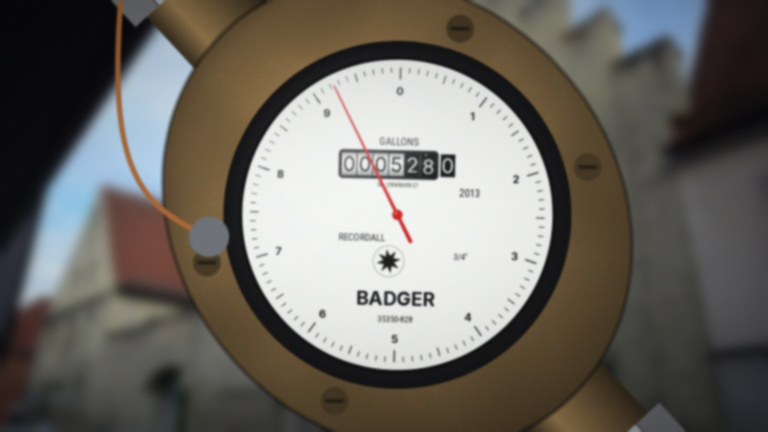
5279.2 gal
